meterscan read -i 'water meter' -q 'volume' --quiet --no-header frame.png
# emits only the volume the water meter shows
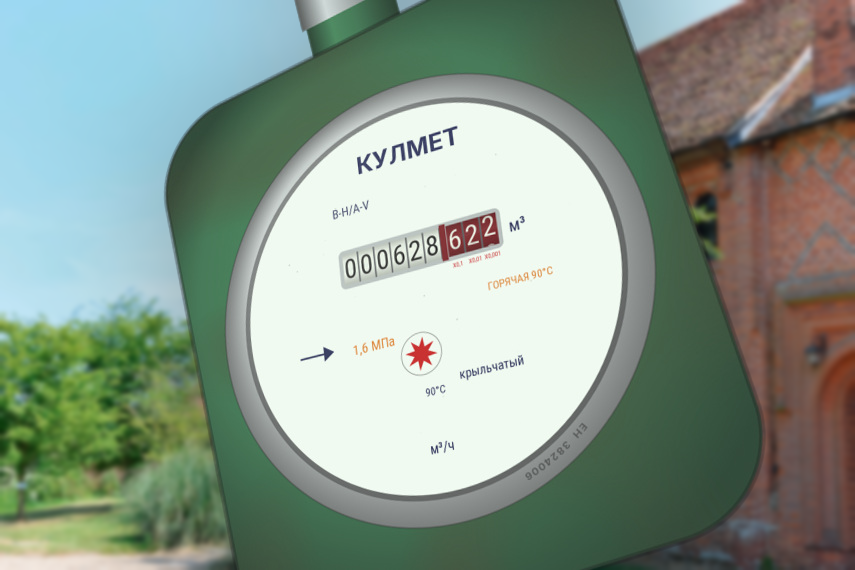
628.622 m³
